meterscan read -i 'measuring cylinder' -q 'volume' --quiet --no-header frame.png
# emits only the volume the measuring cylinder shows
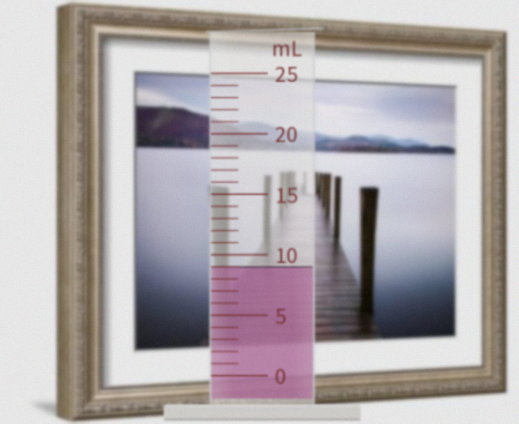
9 mL
